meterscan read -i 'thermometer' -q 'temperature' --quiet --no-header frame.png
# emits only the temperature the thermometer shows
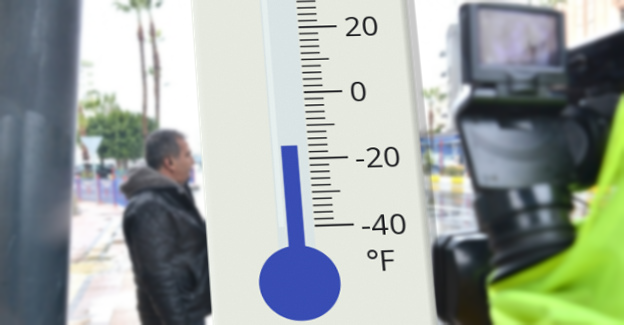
-16 °F
